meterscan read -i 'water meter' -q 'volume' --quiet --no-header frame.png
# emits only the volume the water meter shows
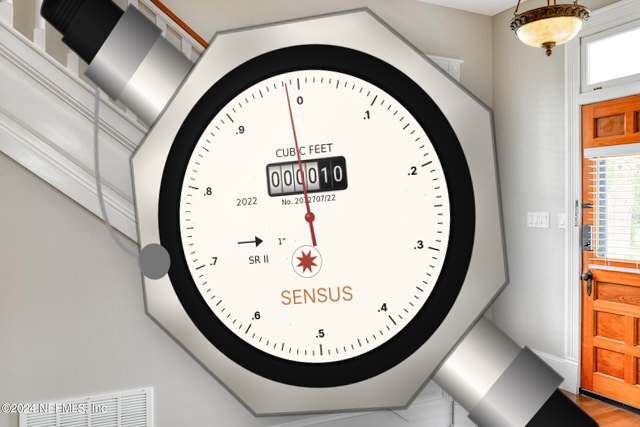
9.98 ft³
